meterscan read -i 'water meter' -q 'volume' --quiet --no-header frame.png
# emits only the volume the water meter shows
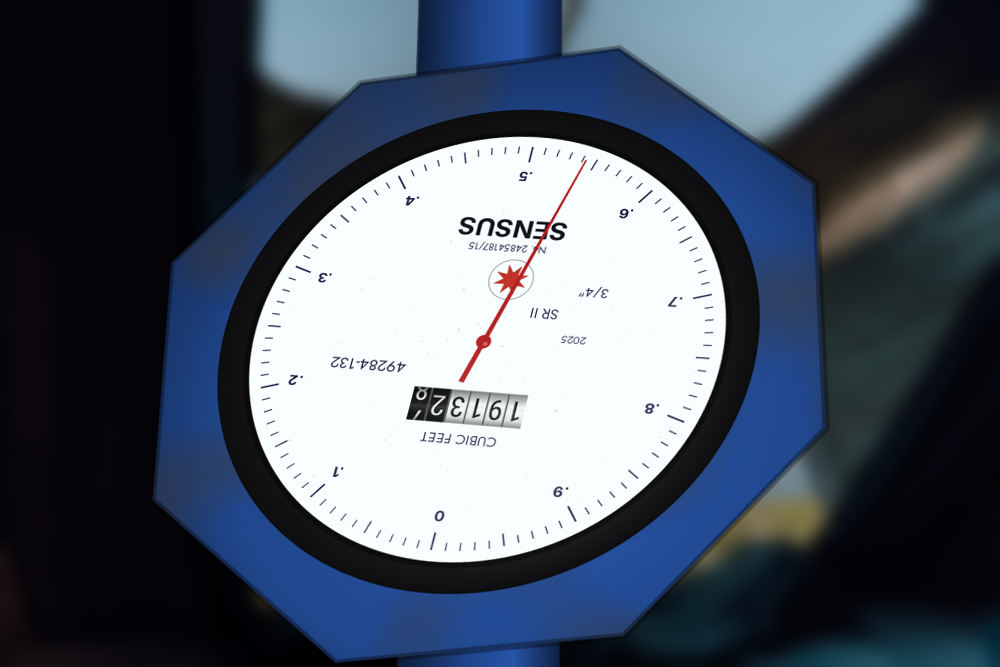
191327.54 ft³
